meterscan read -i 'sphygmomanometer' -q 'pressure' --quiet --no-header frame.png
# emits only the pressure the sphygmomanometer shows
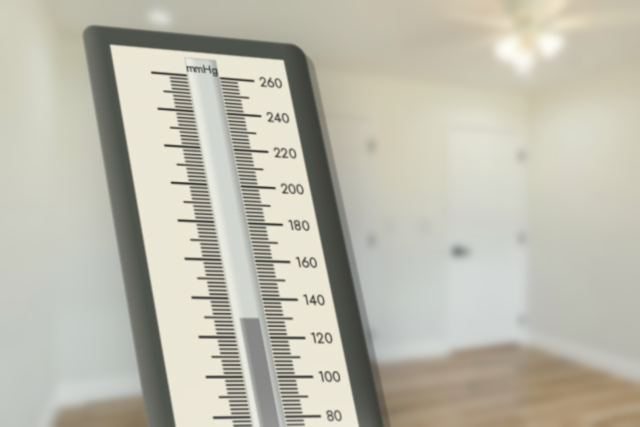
130 mmHg
